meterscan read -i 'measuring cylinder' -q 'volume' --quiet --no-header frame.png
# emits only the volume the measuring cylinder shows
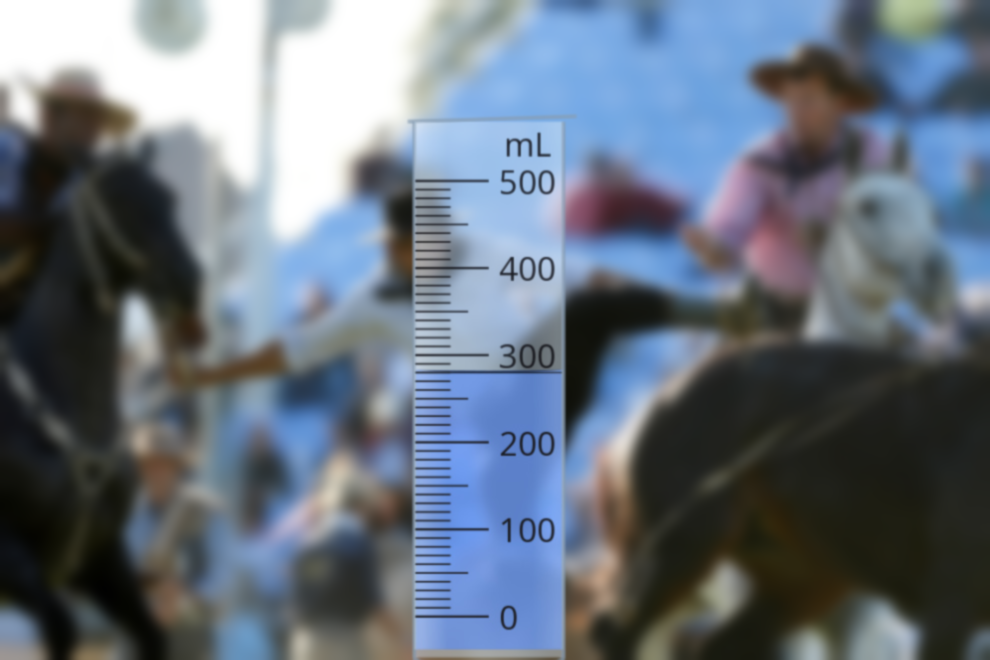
280 mL
